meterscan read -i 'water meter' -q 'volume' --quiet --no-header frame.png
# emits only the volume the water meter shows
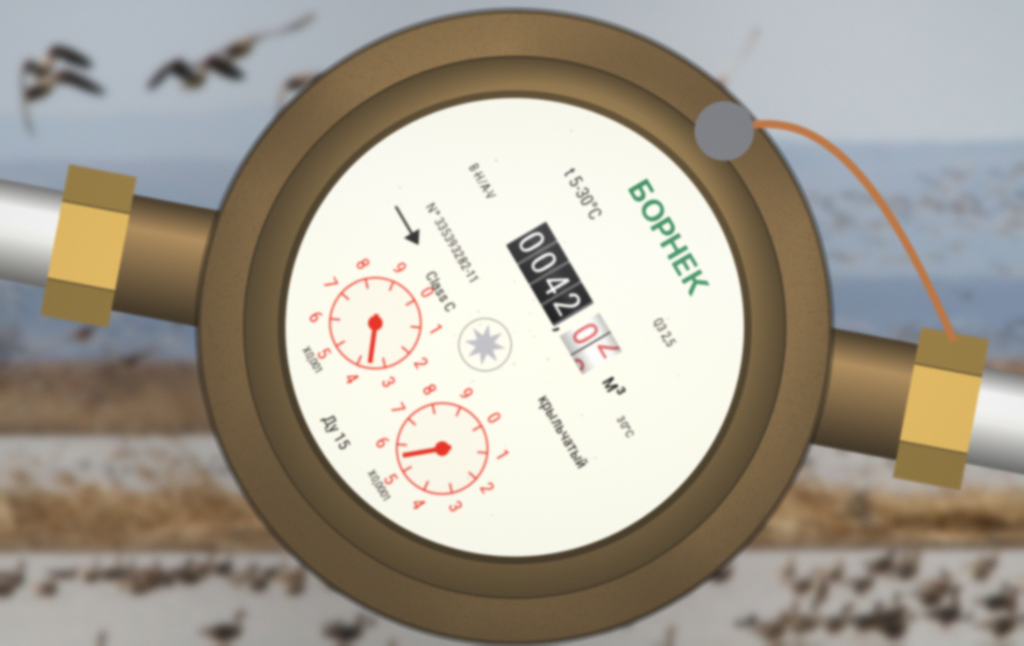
42.0235 m³
